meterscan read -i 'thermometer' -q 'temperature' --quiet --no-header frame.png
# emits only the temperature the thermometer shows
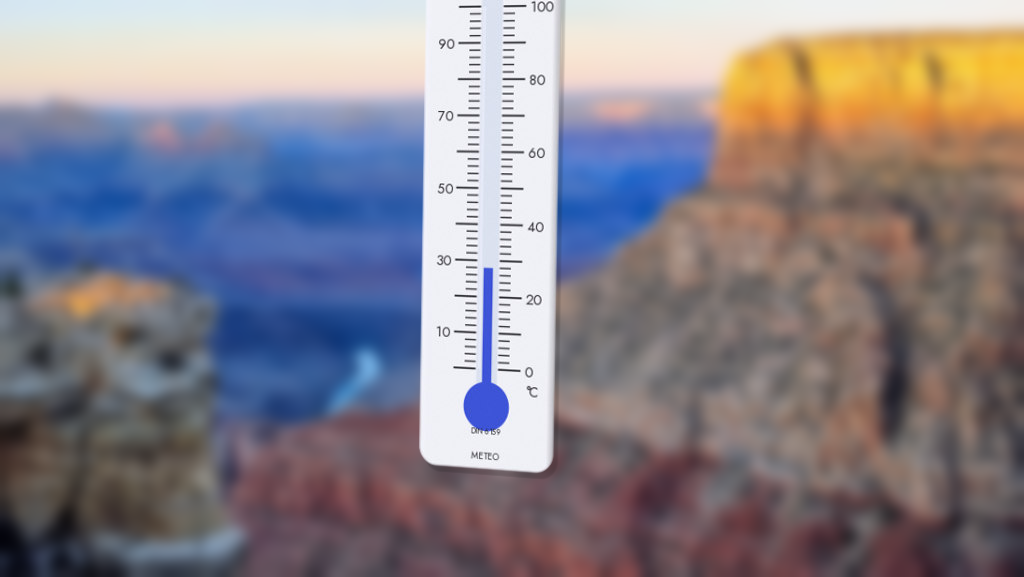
28 °C
